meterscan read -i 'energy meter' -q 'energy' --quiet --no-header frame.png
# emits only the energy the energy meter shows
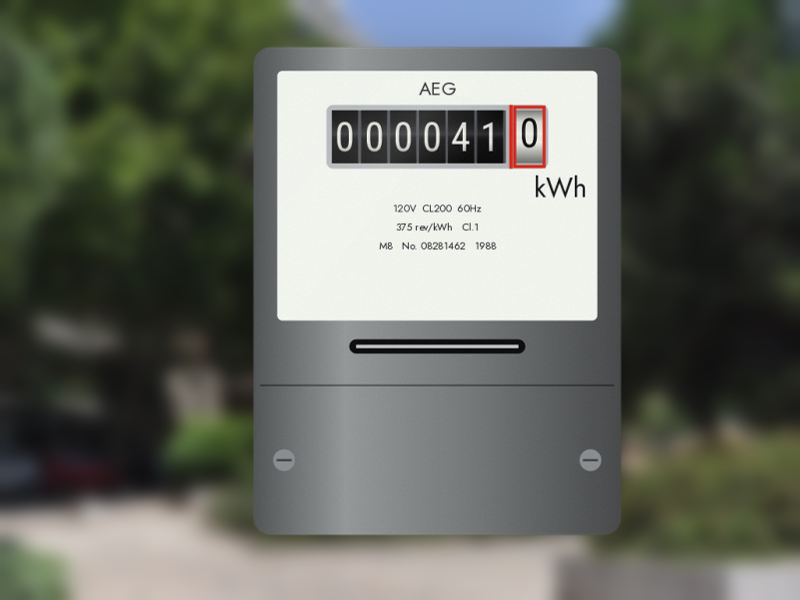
41.0 kWh
